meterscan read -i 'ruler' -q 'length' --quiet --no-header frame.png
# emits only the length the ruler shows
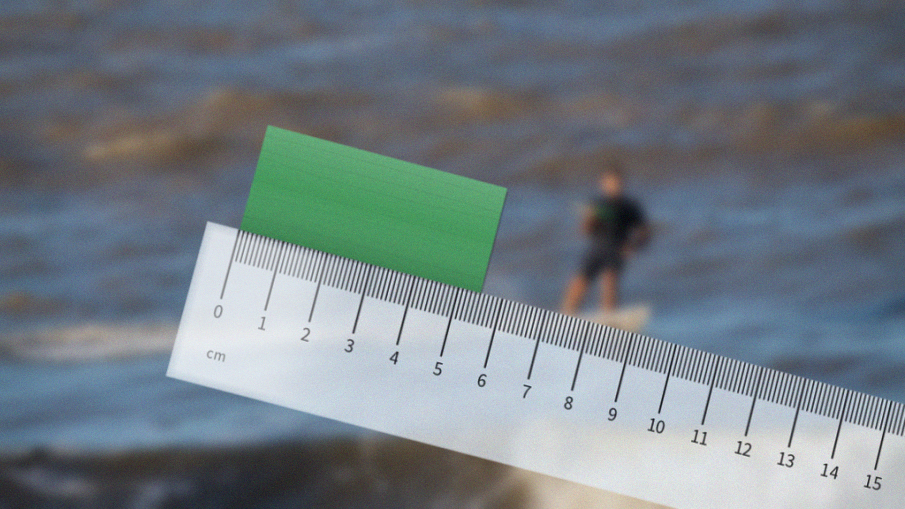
5.5 cm
